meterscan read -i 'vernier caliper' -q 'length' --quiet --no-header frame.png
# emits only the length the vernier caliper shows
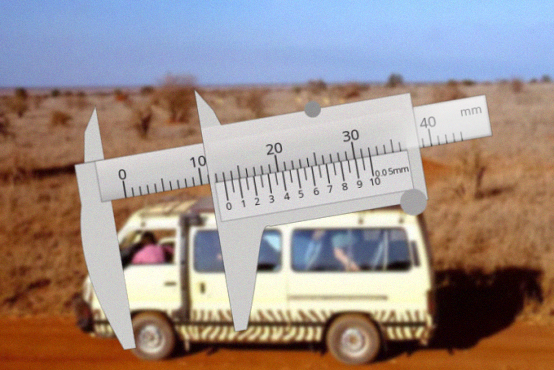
13.0 mm
